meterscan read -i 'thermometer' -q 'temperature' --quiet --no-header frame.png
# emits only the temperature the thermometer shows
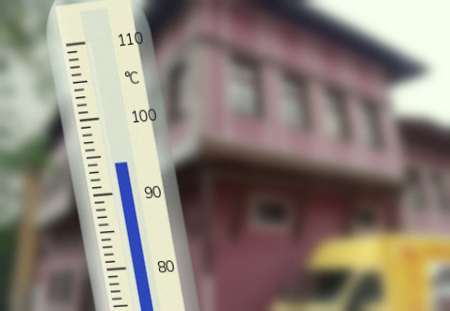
94 °C
